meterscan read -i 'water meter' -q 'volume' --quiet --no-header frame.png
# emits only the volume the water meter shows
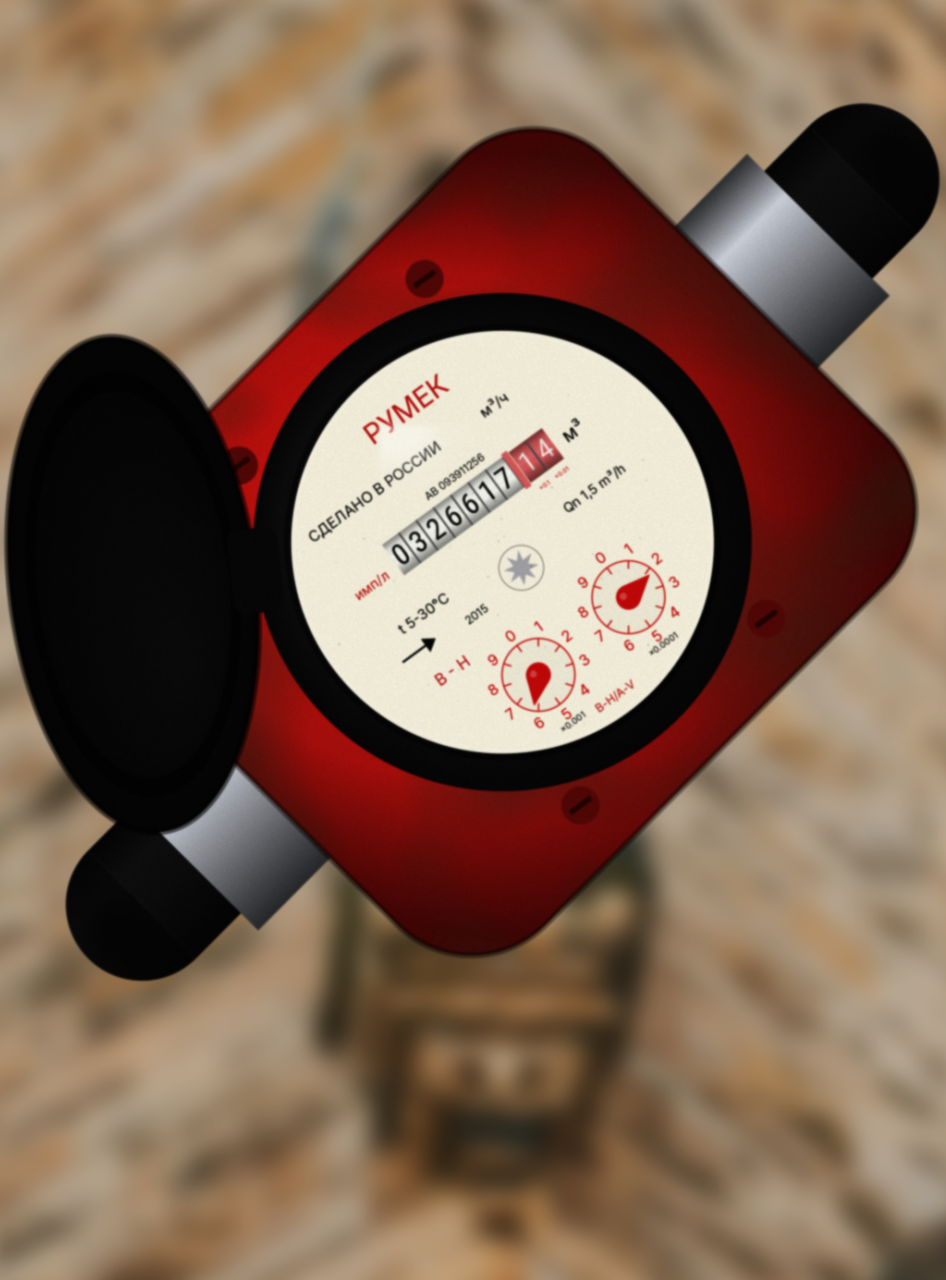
326617.1462 m³
